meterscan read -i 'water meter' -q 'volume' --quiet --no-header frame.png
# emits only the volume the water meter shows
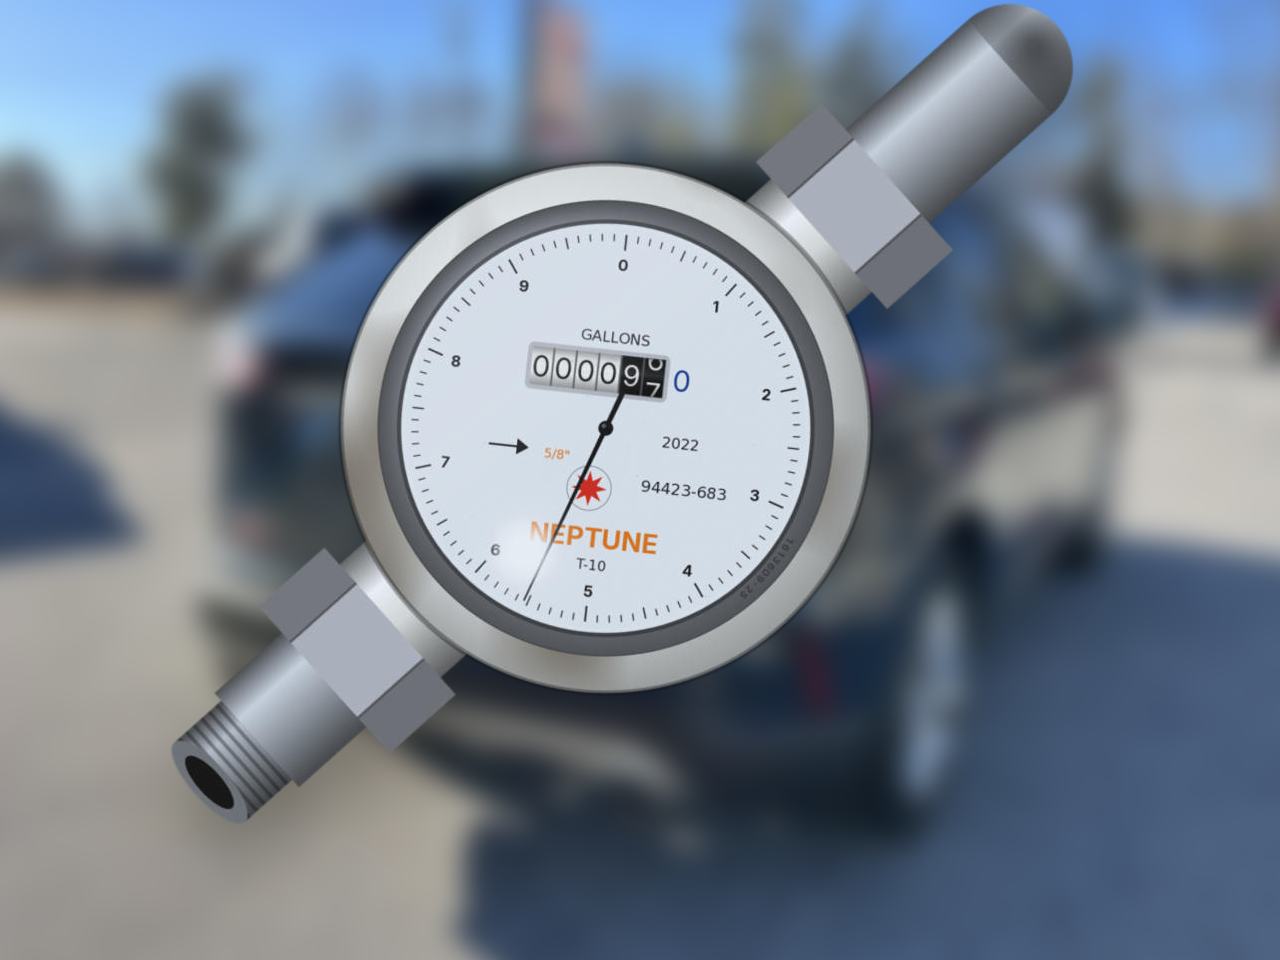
965.5 gal
